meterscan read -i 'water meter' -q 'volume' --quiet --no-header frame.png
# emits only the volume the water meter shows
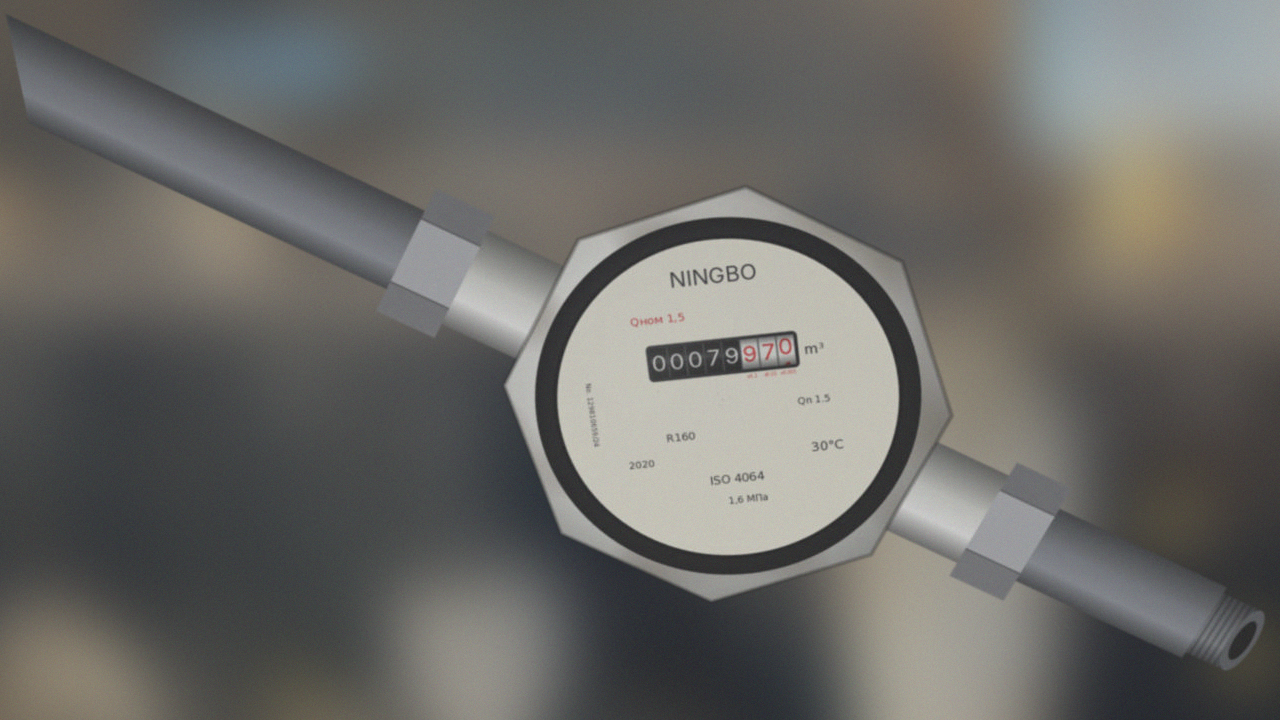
79.970 m³
